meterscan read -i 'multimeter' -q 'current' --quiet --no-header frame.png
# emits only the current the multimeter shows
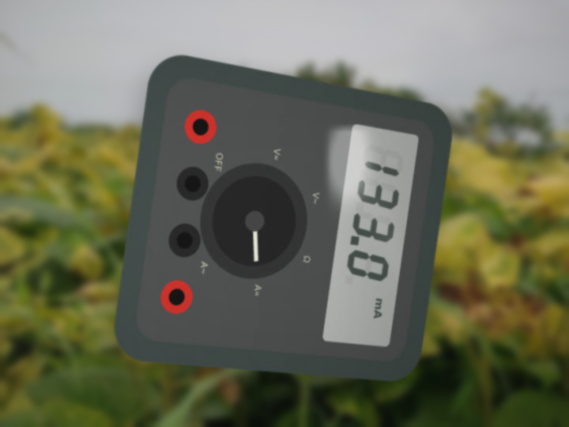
133.0 mA
